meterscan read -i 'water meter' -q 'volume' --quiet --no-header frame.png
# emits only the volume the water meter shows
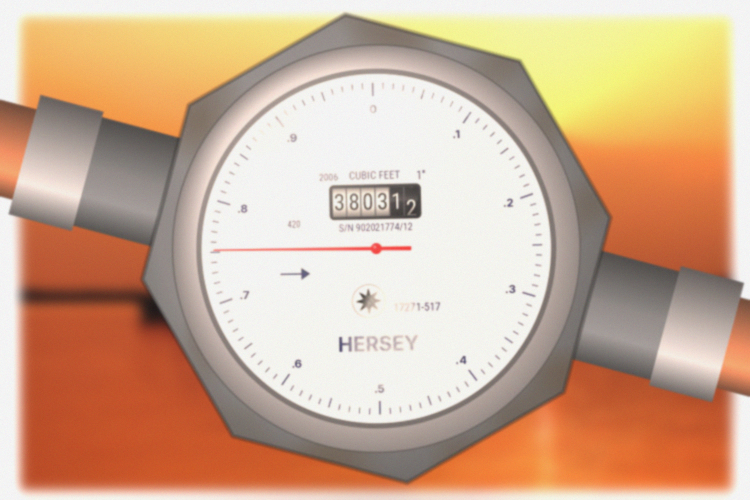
380311.75 ft³
